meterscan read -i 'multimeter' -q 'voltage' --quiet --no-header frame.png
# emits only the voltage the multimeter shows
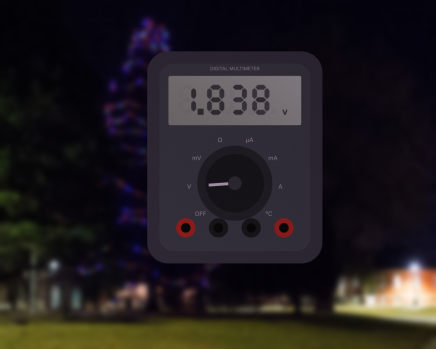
1.838 V
